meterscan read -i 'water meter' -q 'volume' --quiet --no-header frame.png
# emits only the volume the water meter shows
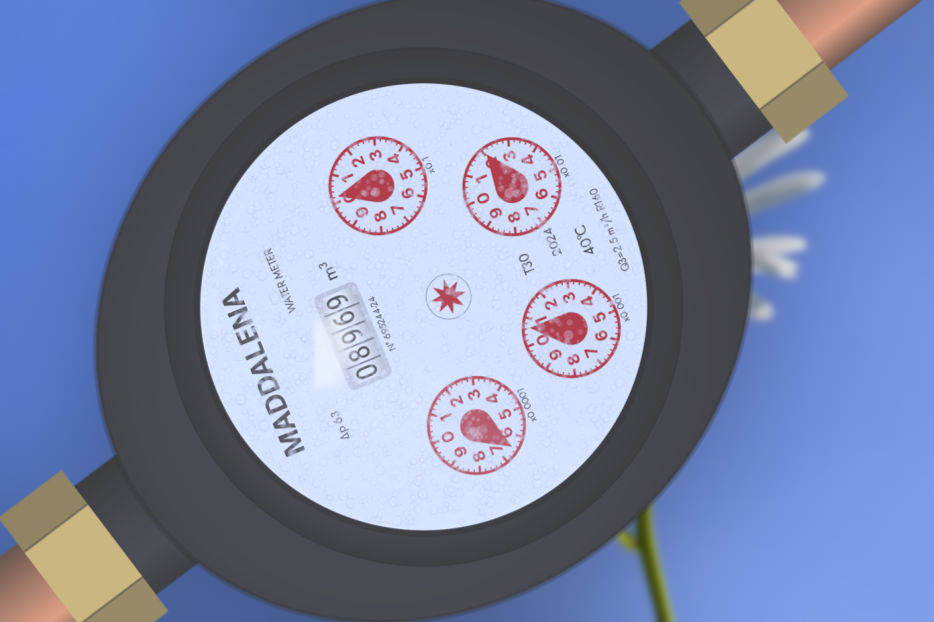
8969.0206 m³
